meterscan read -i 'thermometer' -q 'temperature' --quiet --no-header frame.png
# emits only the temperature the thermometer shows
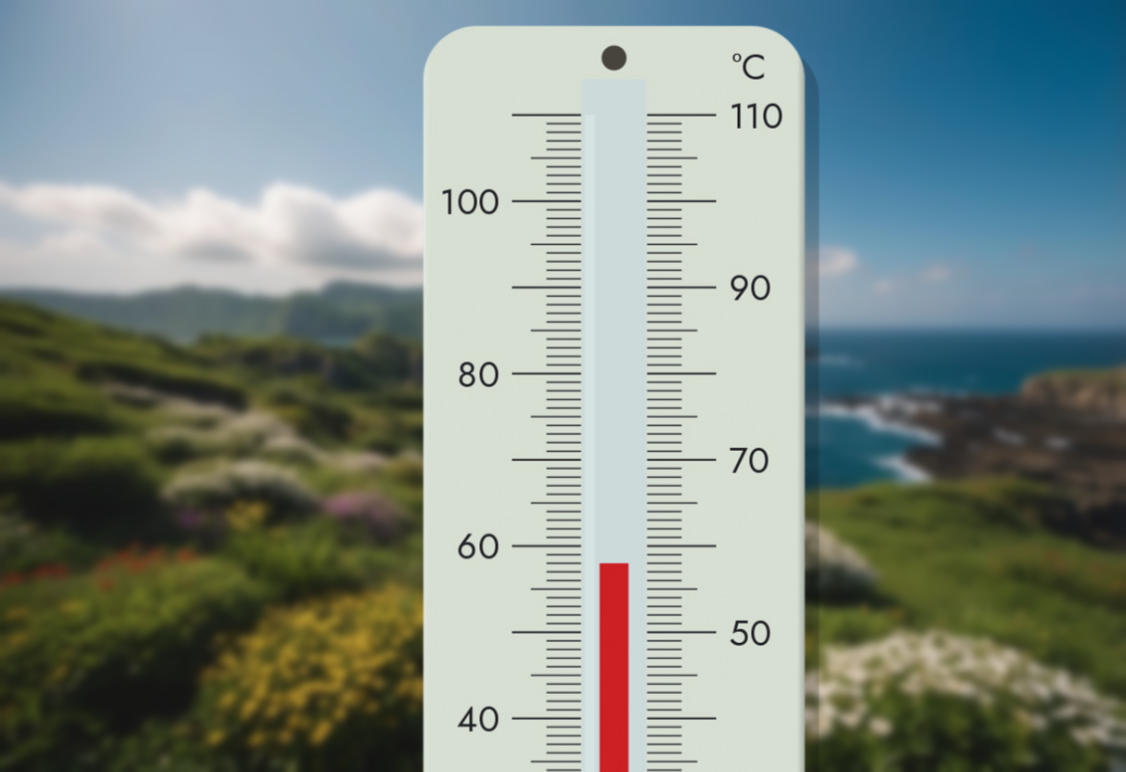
58 °C
